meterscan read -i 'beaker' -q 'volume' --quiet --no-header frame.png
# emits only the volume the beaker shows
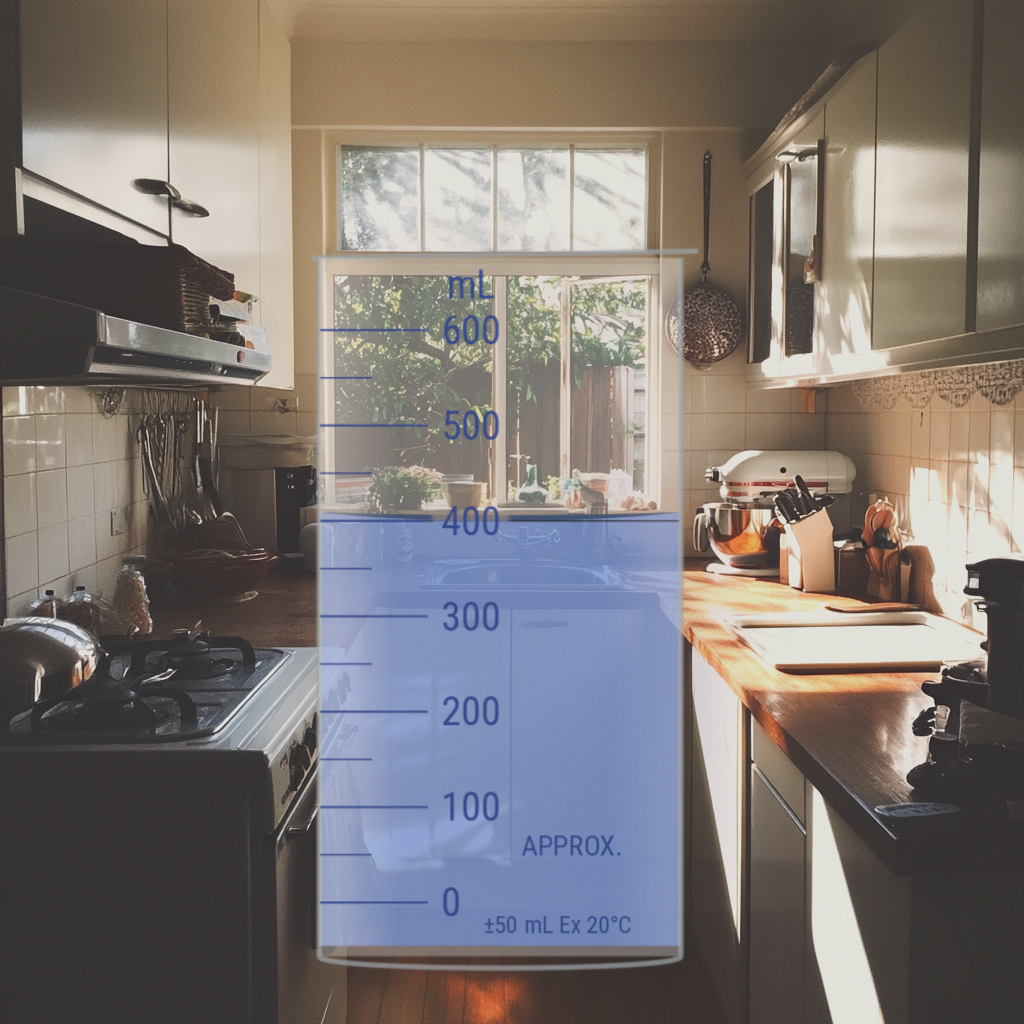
400 mL
